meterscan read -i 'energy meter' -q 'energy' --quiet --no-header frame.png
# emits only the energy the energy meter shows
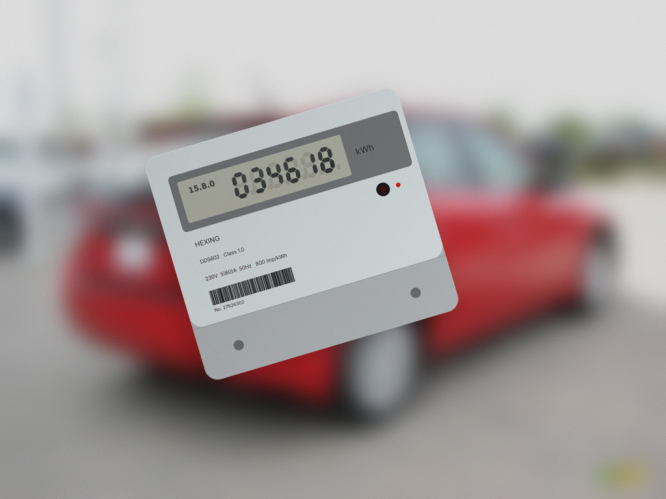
34618 kWh
